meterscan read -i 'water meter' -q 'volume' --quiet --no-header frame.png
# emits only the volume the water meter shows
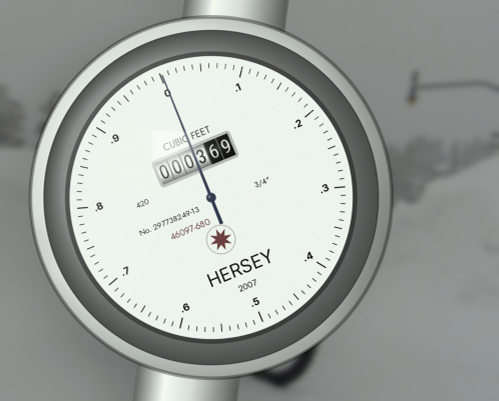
369.00 ft³
